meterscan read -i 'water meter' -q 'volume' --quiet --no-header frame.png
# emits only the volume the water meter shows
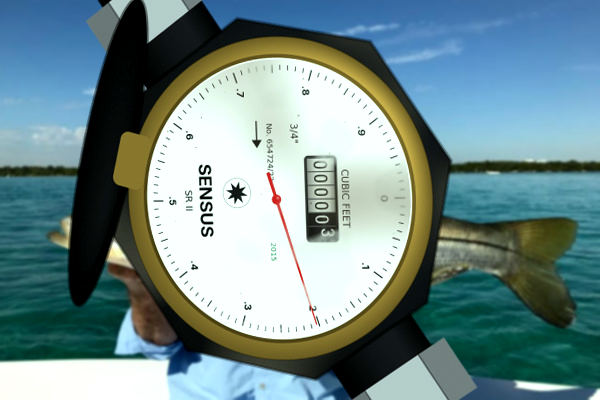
3.20 ft³
